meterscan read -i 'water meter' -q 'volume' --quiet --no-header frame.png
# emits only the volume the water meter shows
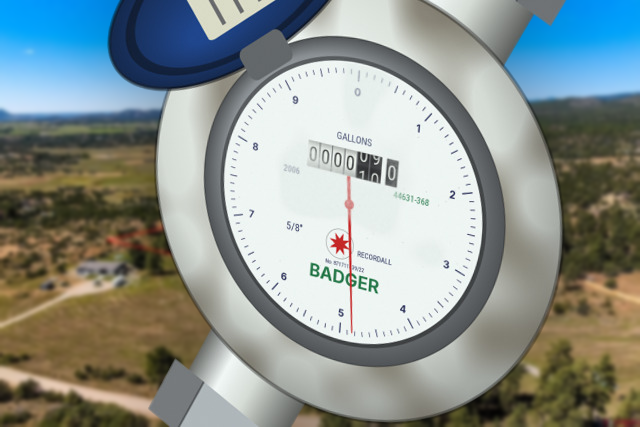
94.8 gal
